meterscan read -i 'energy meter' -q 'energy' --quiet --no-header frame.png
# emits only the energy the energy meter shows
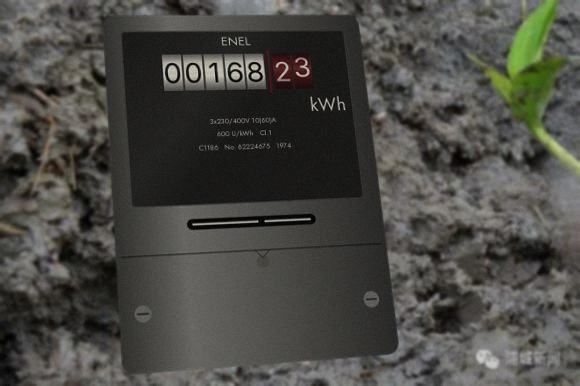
168.23 kWh
